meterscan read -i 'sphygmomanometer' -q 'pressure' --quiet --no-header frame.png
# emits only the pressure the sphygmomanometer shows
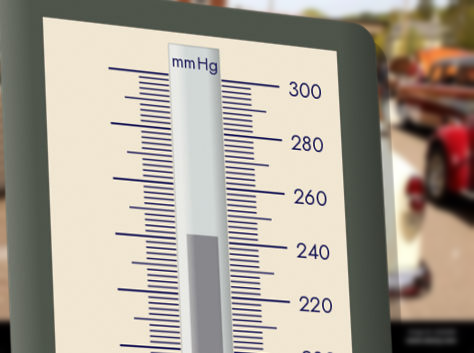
242 mmHg
